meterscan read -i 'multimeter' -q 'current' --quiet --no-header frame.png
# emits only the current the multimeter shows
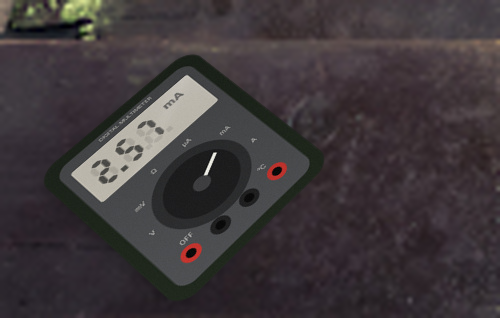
2.57 mA
